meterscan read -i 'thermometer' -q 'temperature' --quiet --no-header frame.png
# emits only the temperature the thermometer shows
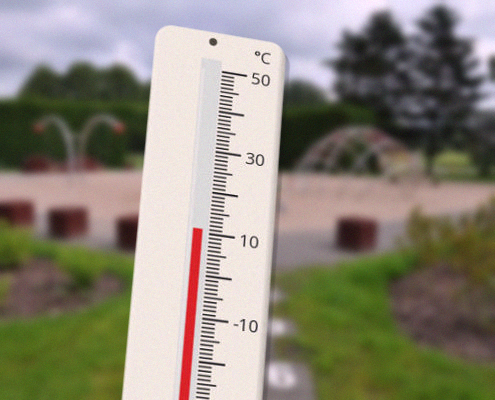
11 °C
